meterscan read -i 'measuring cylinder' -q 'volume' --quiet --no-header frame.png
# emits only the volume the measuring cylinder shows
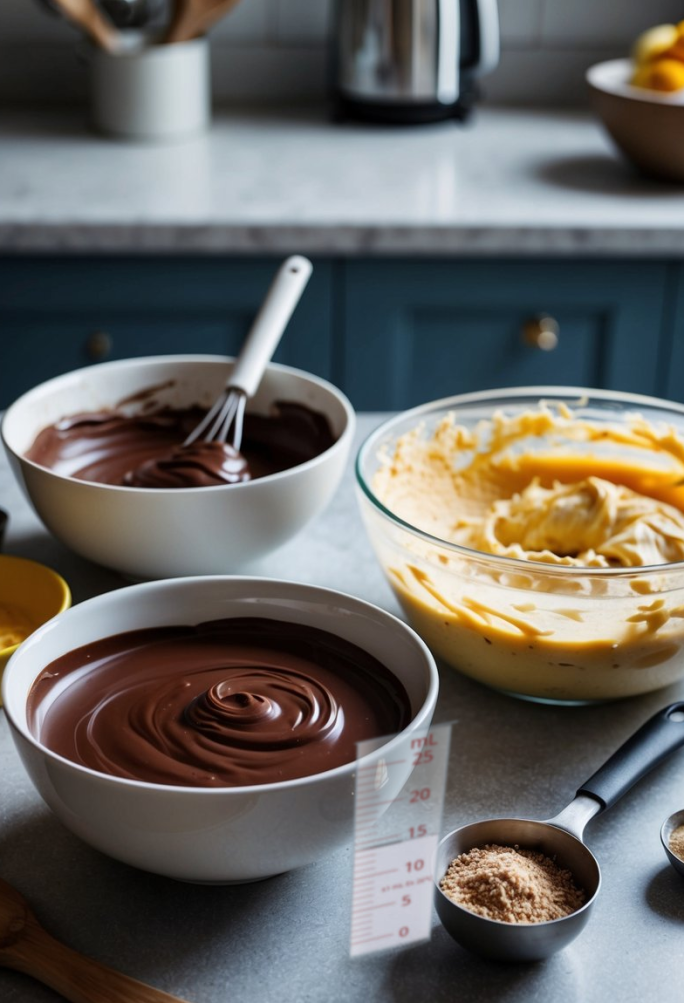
14 mL
